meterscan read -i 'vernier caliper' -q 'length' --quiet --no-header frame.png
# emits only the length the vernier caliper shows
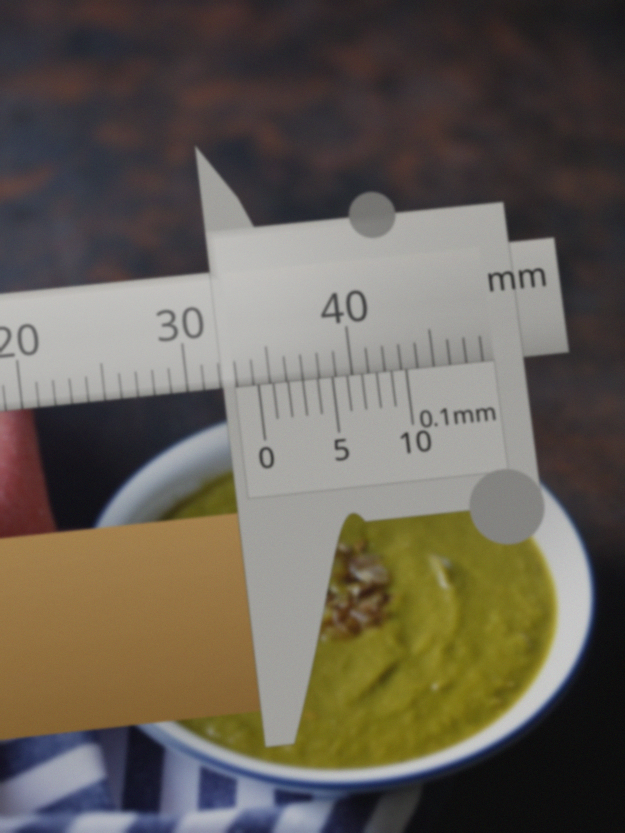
34.3 mm
